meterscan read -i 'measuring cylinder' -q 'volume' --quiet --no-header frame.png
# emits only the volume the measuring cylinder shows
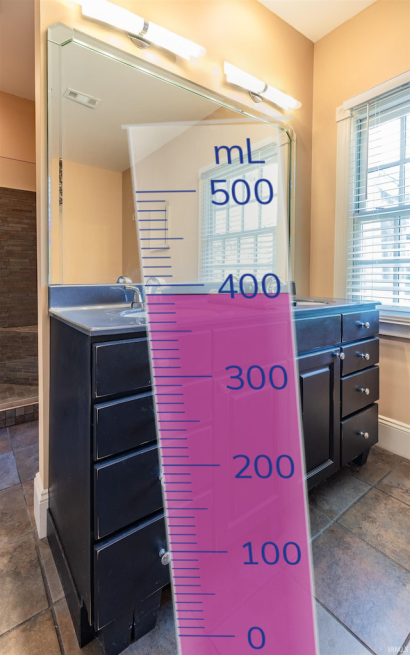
390 mL
